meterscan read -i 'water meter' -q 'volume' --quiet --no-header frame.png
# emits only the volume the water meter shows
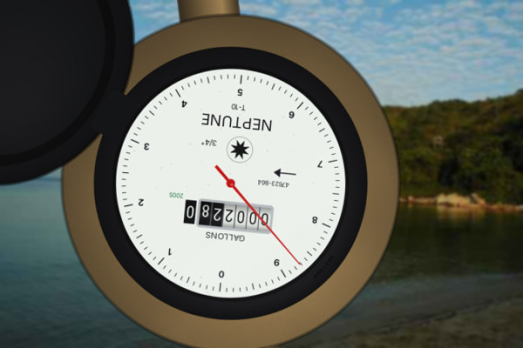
2278.7 gal
